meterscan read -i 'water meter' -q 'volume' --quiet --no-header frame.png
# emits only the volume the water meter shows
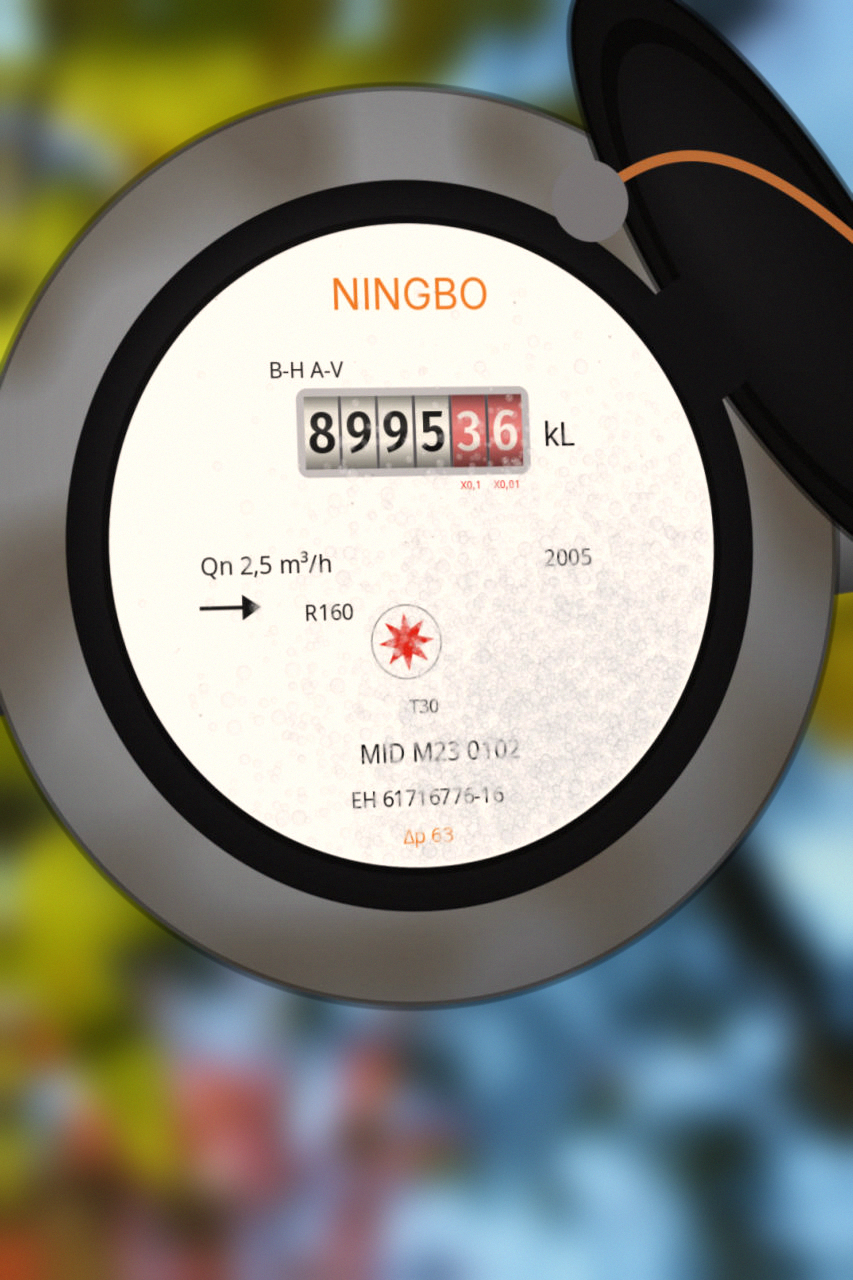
8995.36 kL
